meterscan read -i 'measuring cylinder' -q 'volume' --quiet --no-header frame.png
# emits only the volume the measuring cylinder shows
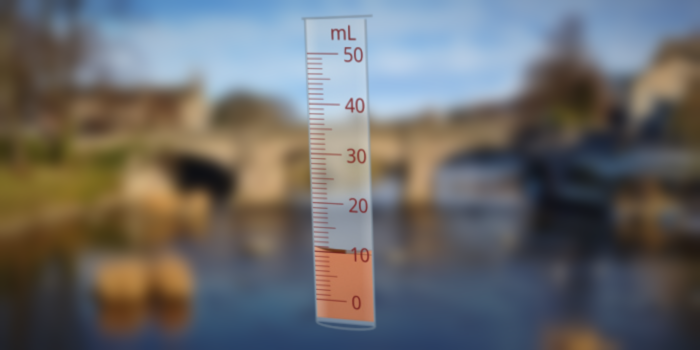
10 mL
